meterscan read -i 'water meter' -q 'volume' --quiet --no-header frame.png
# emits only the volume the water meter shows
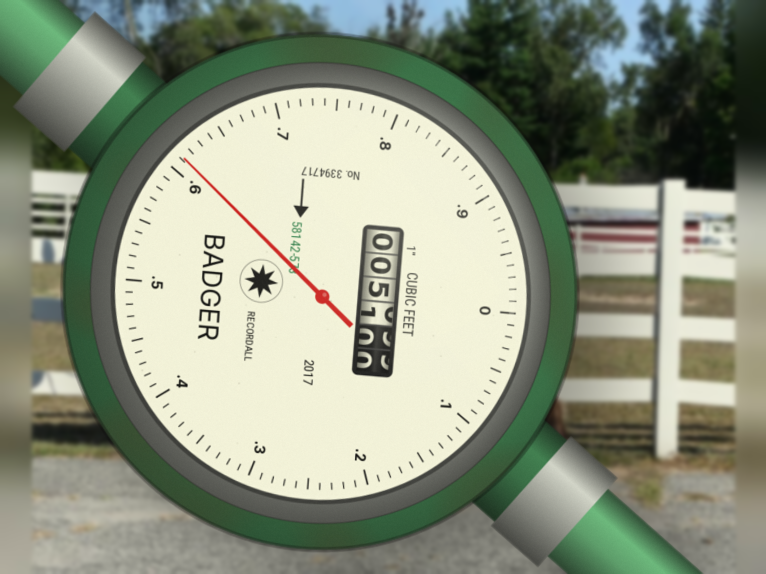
5099.61 ft³
